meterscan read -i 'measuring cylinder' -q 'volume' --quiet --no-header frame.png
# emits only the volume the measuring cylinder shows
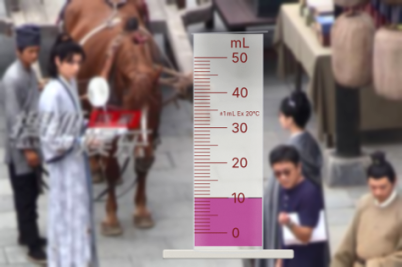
10 mL
